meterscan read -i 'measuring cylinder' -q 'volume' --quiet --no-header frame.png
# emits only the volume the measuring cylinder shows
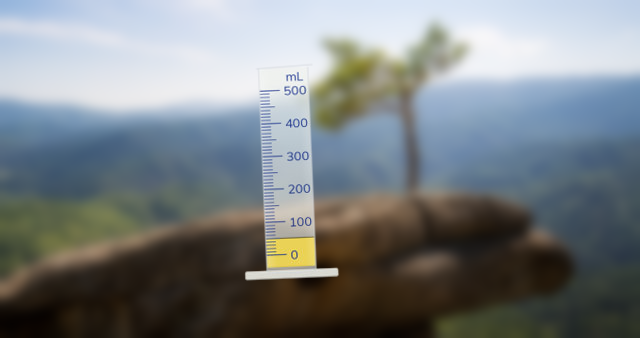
50 mL
